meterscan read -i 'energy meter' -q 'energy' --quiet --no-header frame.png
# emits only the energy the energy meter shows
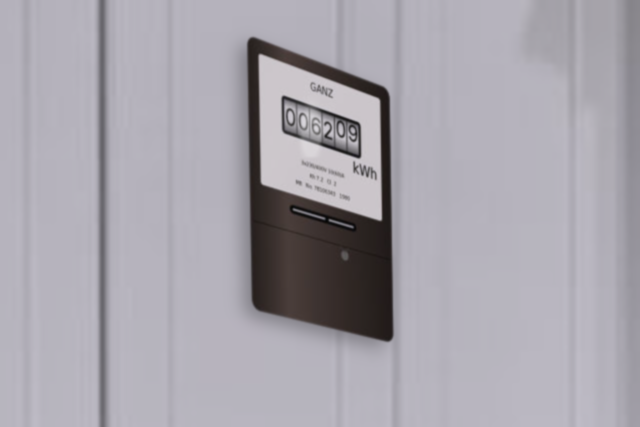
6209 kWh
